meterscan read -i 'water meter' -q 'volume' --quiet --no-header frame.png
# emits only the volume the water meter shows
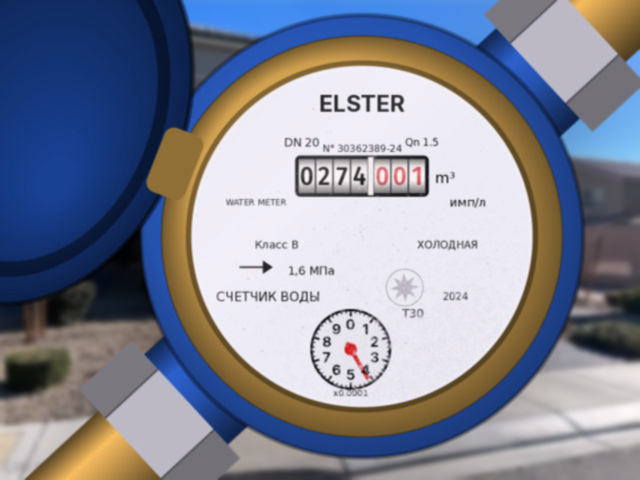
274.0014 m³
